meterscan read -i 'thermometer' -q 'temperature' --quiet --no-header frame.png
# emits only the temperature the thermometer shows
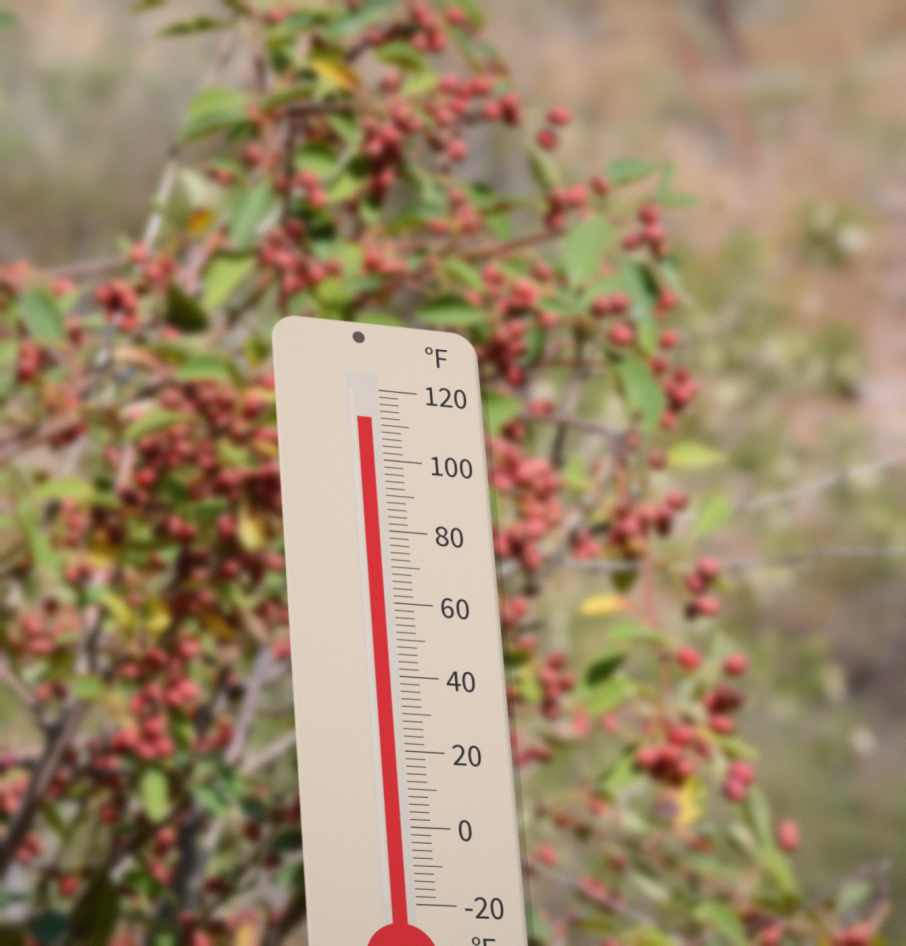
112 °F
